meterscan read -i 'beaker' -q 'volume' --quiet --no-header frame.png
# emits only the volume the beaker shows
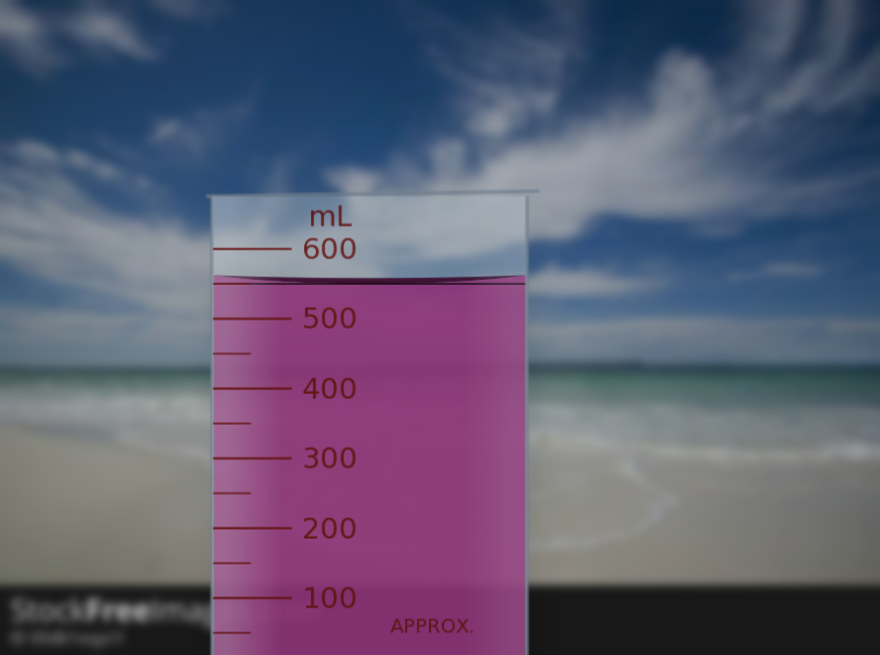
550 mL
